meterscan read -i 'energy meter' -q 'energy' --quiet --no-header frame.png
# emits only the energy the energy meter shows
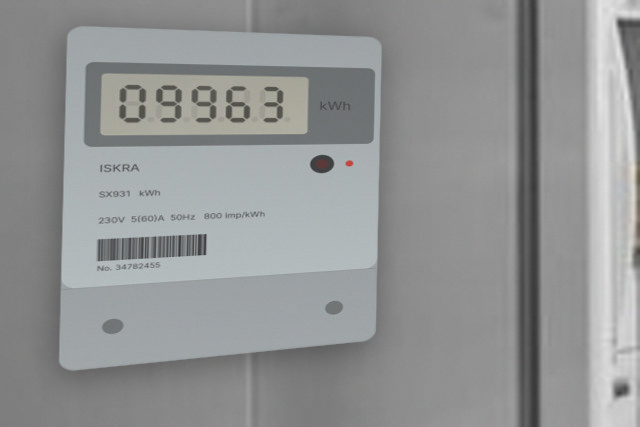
9963 kWh
